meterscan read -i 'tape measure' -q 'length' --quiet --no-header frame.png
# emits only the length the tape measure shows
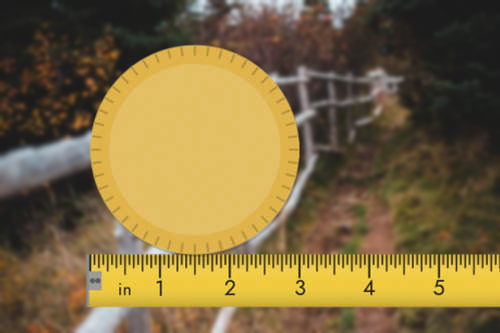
3 in
